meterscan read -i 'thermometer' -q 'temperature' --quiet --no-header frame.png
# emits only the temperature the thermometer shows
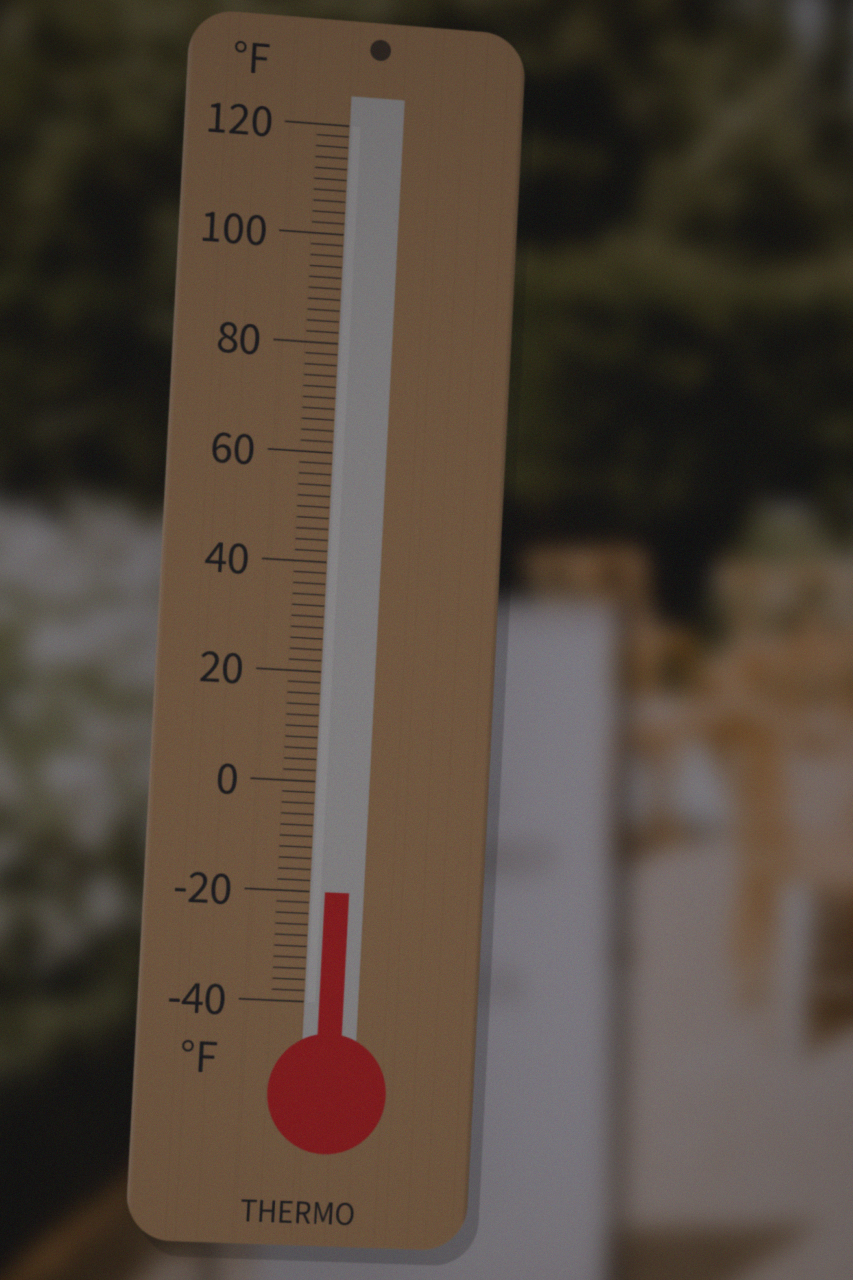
-20 °F
